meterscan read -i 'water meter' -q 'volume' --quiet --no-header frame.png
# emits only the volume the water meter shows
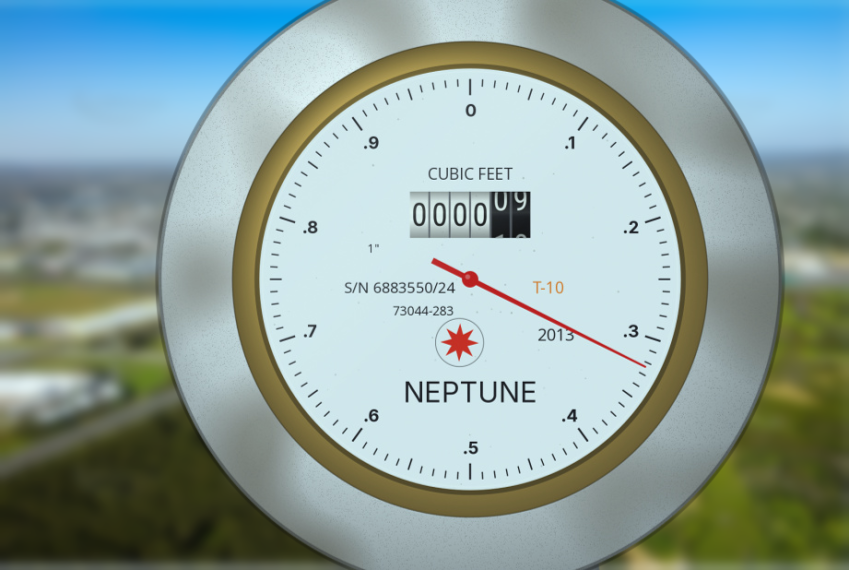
9.32 ft³
